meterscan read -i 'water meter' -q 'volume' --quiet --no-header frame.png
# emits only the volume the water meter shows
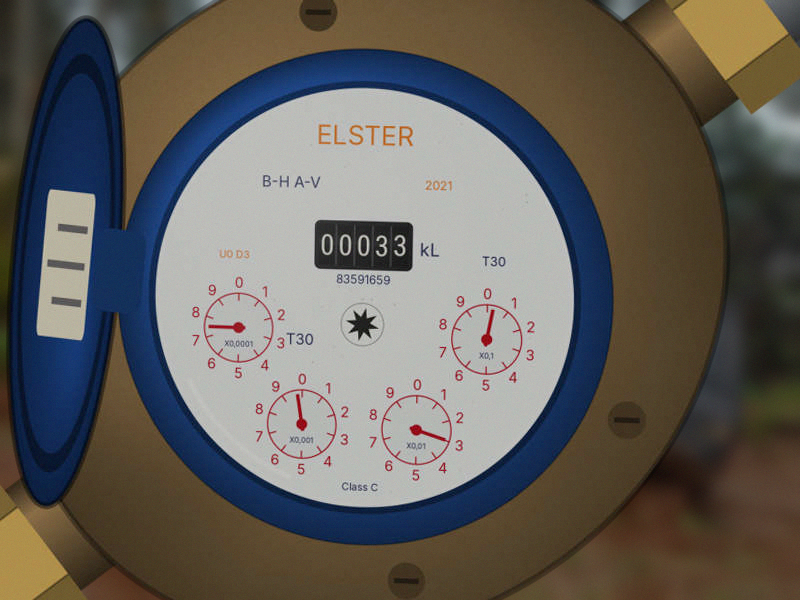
33.0297 kL
